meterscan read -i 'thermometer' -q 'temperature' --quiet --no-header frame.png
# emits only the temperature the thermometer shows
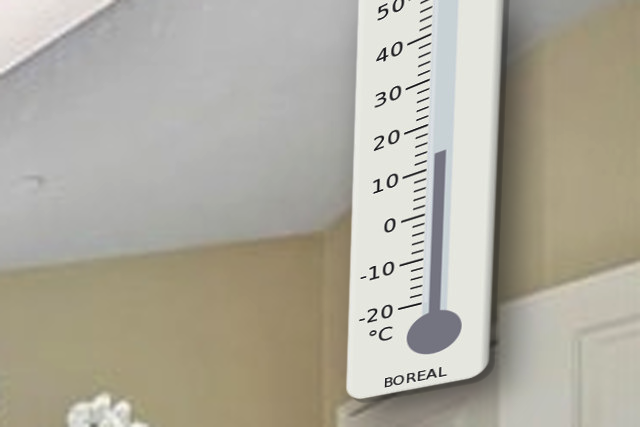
13 °C
